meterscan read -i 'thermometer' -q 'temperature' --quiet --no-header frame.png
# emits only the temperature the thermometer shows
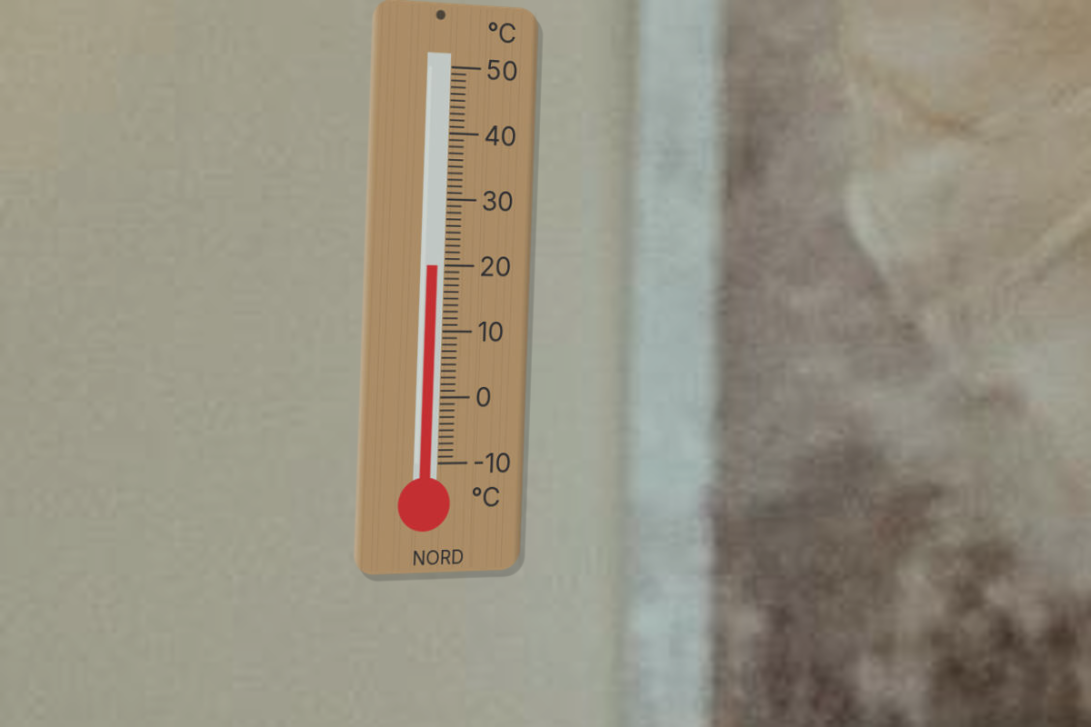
20 °C
